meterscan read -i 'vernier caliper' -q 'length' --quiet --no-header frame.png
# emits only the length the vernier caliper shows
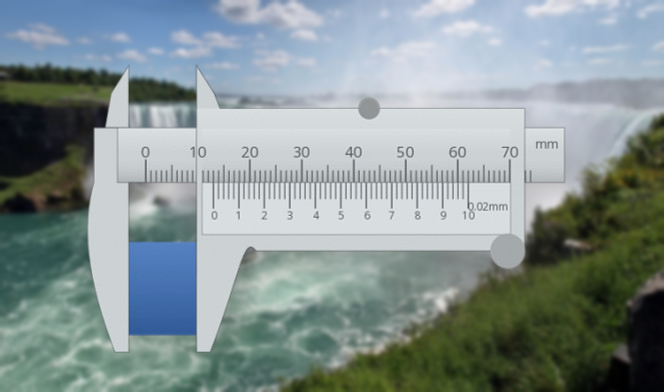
13.0 mm
